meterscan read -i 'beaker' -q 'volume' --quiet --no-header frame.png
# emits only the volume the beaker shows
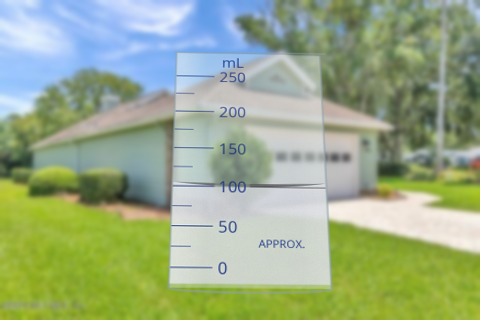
100 mL
